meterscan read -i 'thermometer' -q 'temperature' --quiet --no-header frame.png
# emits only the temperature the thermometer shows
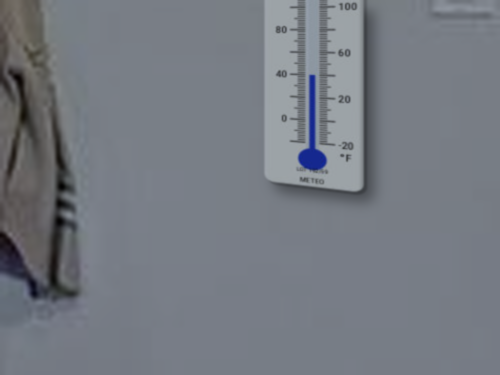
40 °F
